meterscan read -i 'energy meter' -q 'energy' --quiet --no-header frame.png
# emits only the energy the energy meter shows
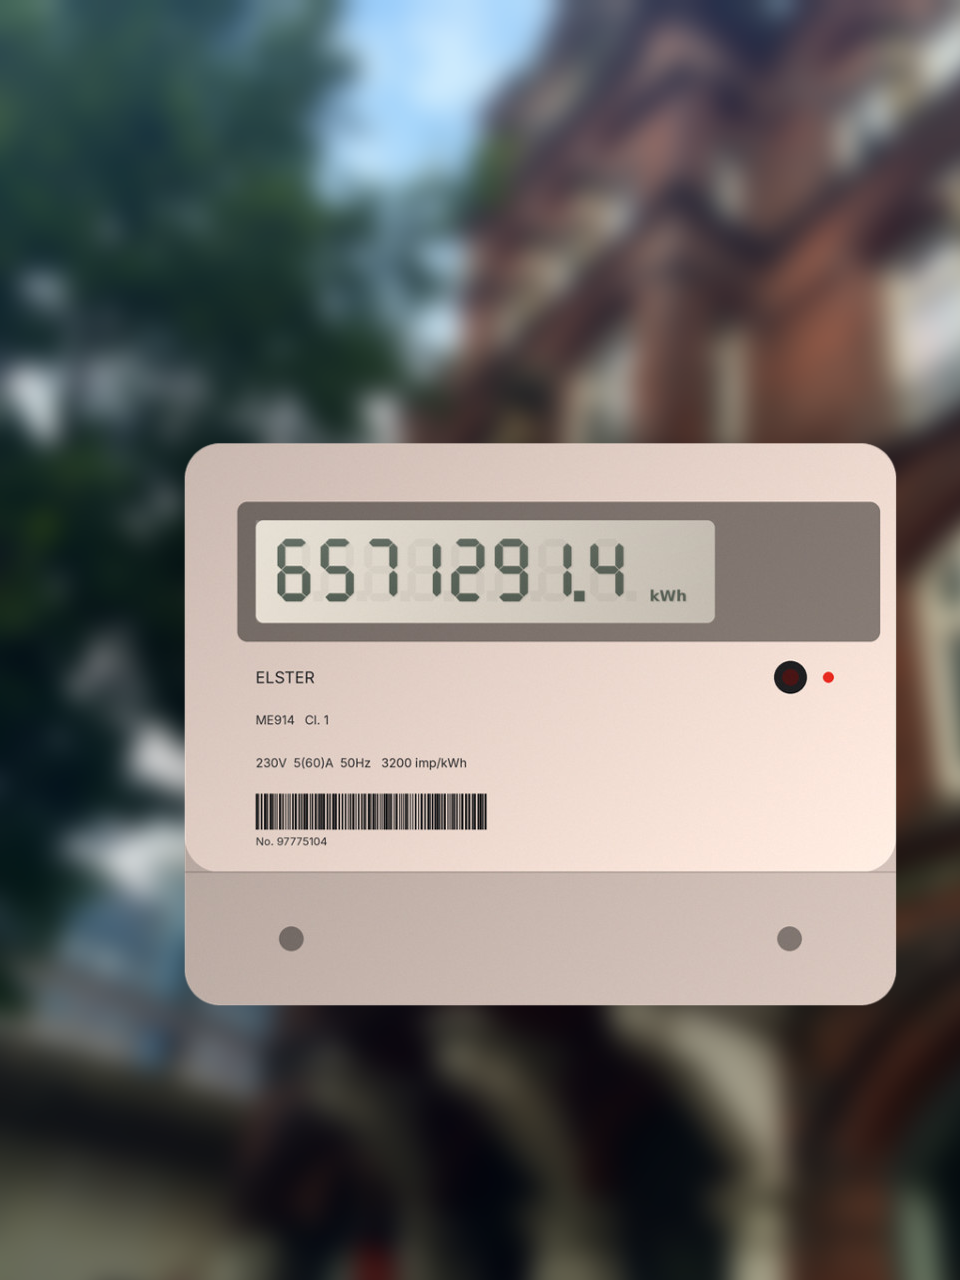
6571291.4 kWh
